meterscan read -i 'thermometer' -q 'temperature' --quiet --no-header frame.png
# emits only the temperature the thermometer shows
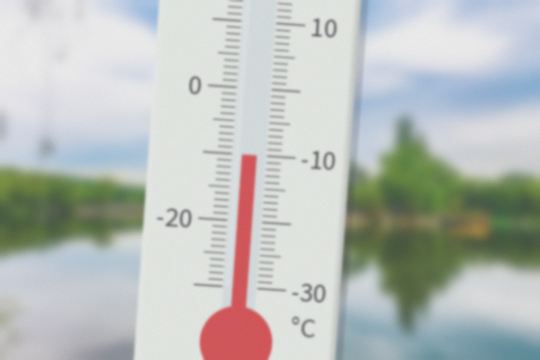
-10 °C
